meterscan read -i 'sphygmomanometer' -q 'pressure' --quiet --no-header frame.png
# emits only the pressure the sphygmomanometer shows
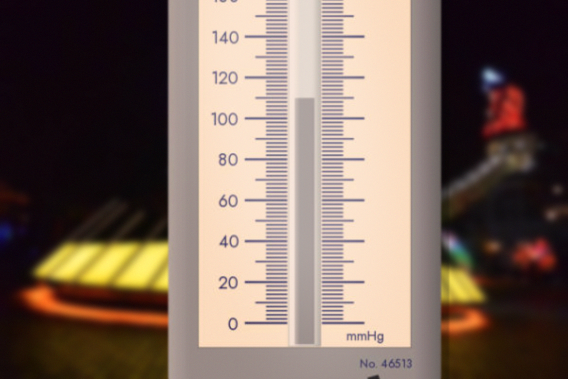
110 mmHg
